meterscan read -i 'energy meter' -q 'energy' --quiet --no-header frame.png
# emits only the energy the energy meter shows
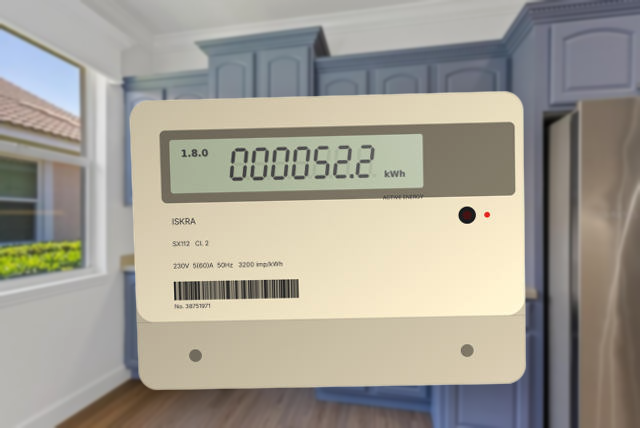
52.2 kWh
